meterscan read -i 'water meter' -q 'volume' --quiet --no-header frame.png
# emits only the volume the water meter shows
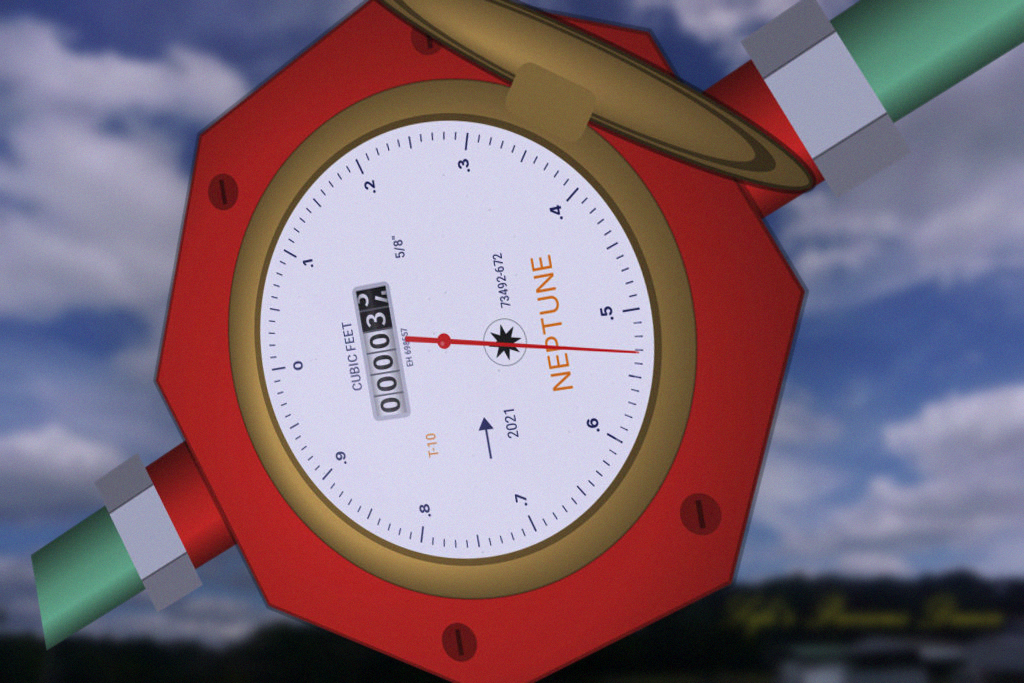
33.53 ft³
